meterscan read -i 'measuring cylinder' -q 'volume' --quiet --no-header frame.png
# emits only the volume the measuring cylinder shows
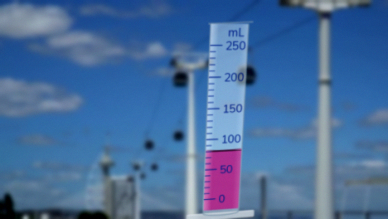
80 mL
